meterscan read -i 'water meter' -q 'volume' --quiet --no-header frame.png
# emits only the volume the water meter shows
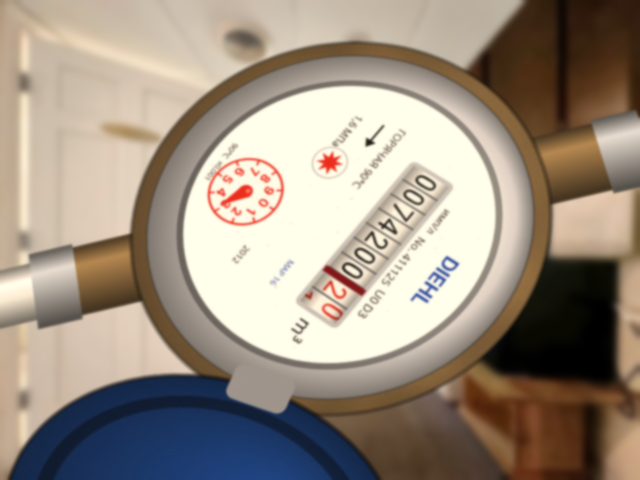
74200.203 m³
